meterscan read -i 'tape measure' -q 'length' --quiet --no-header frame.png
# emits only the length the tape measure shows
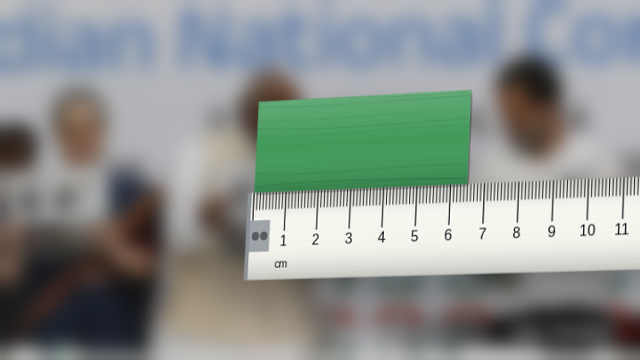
6.5 cm
